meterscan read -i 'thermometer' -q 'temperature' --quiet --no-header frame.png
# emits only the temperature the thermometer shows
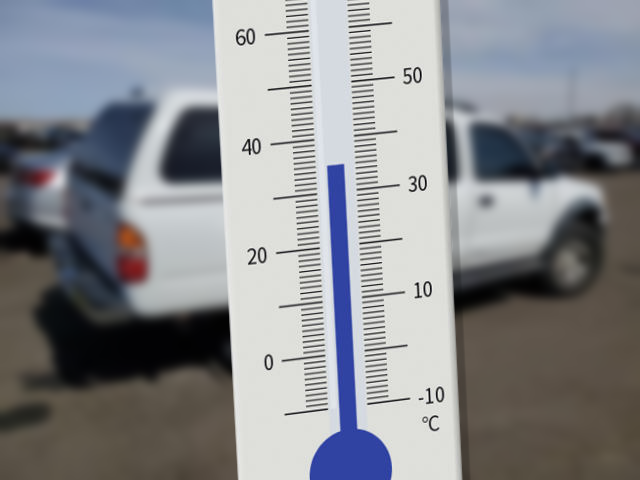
35 °C
